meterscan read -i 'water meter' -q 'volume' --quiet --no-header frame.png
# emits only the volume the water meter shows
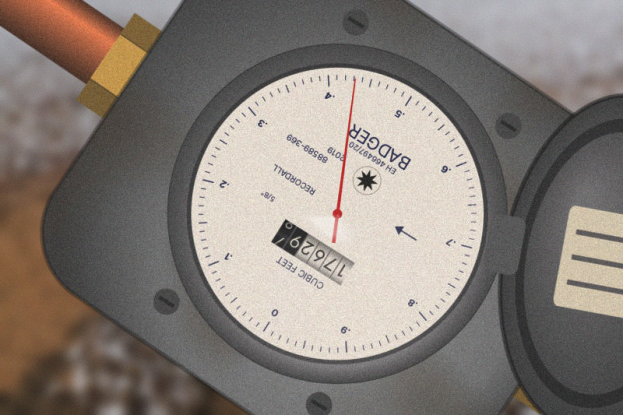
176297.43 ft³
